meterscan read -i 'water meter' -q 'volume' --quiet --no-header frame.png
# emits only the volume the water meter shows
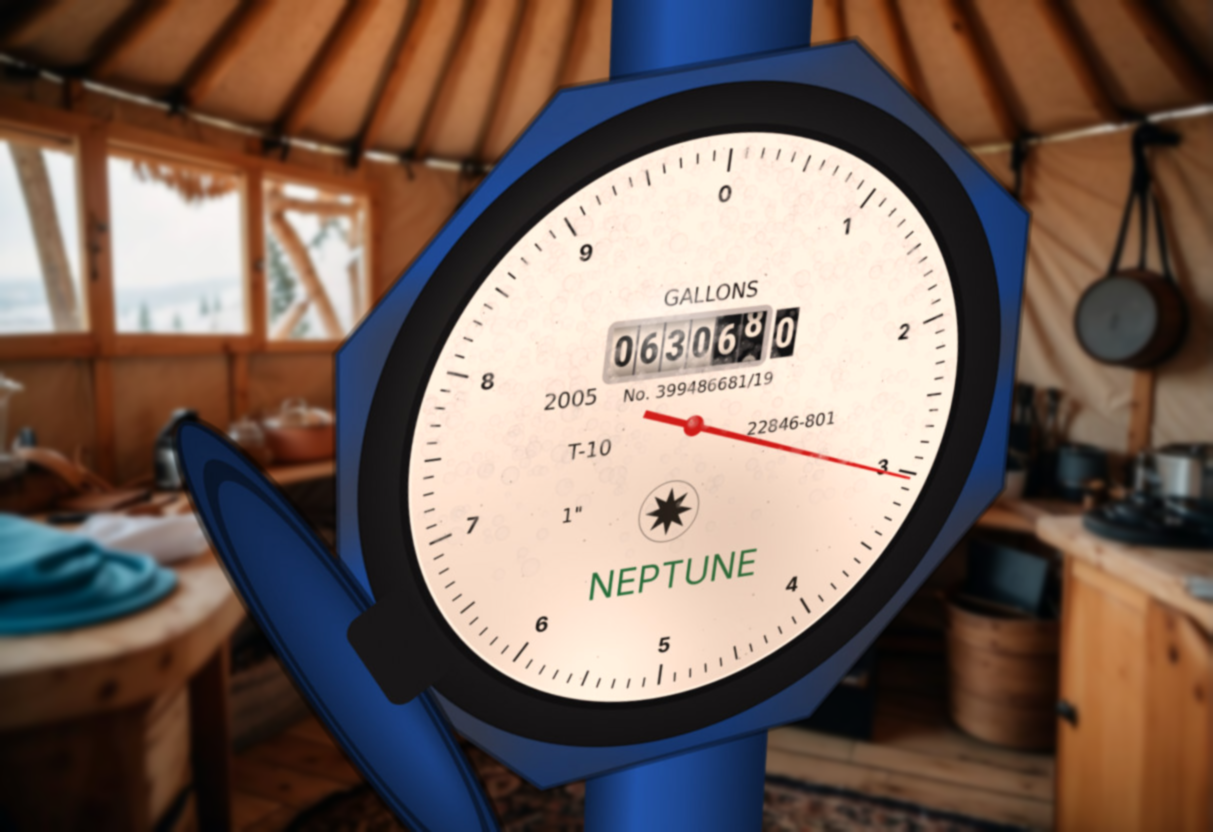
630683.0 gal
